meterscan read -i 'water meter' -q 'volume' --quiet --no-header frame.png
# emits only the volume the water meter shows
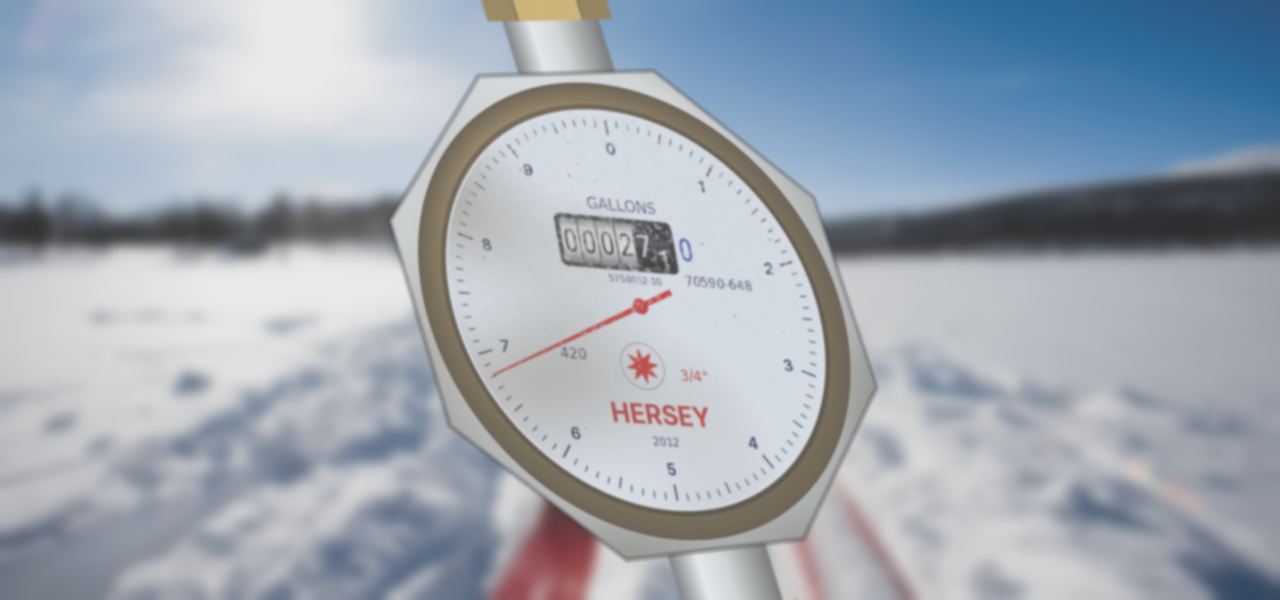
2706.8 gal
